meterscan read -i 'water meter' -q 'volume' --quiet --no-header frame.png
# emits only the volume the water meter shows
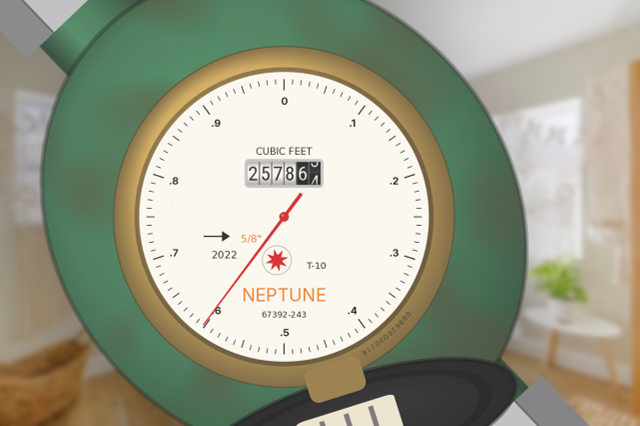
257863.60 ft³
